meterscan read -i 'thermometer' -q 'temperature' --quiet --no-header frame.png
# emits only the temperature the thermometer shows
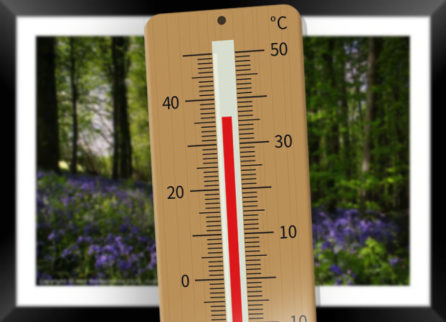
36 °C
